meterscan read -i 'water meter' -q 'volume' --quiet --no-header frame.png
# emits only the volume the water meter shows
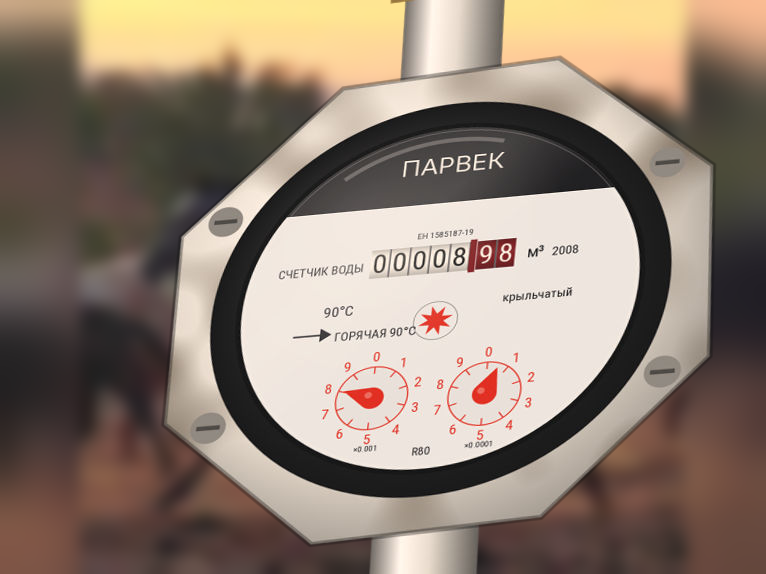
8.9880 m³
